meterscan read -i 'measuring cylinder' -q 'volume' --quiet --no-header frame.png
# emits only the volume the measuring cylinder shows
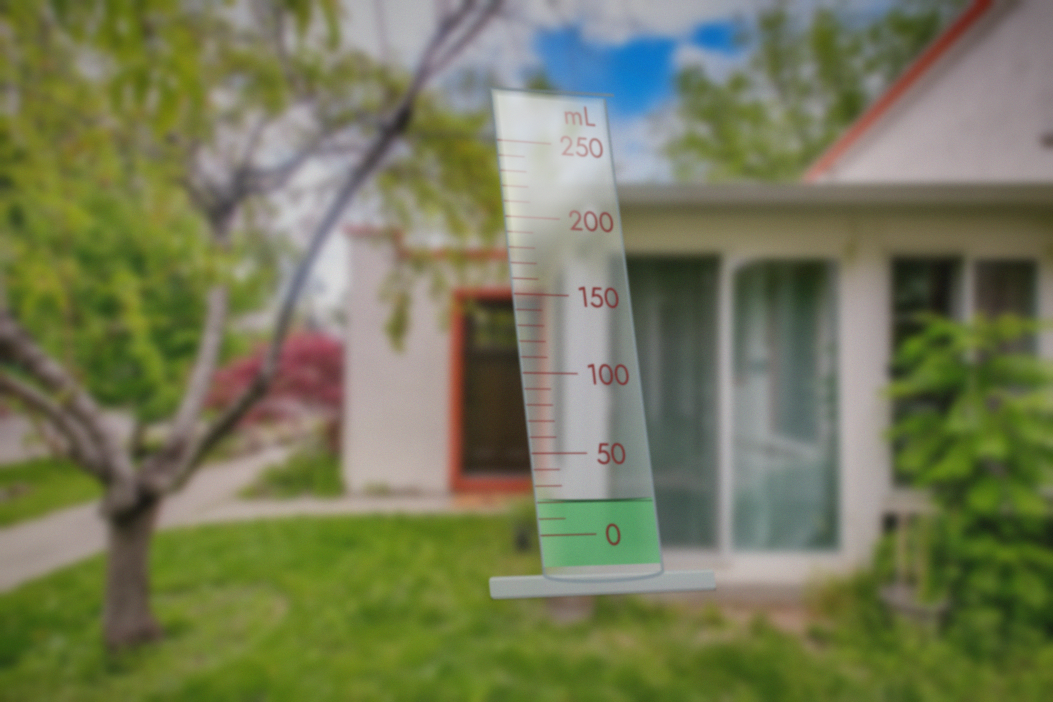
20 mL
